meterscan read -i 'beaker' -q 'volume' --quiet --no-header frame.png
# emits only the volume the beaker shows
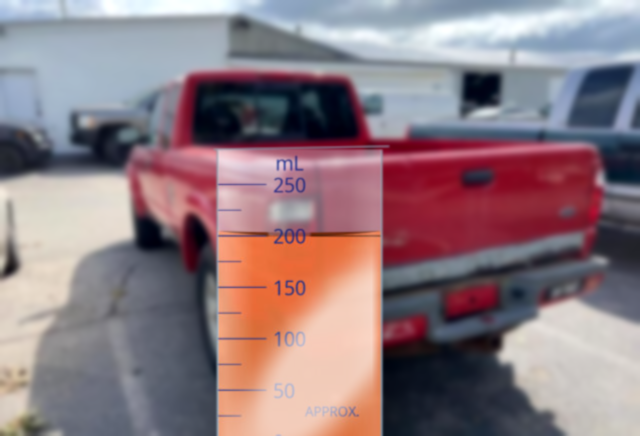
200 mL
